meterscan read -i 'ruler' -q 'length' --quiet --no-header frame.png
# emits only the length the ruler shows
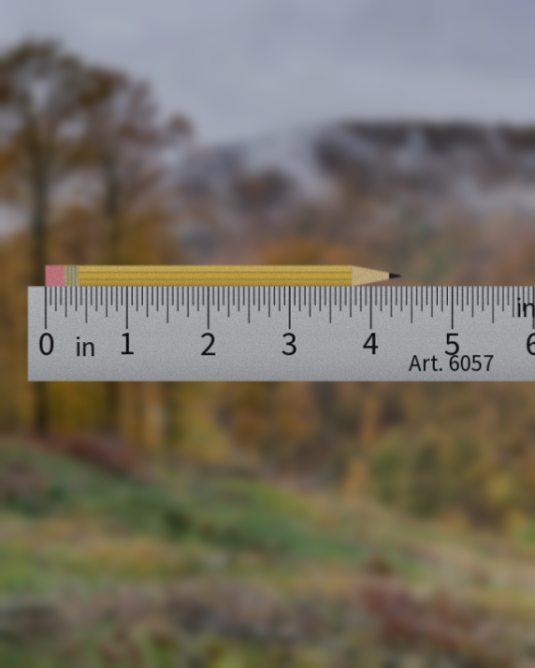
4.375 in
